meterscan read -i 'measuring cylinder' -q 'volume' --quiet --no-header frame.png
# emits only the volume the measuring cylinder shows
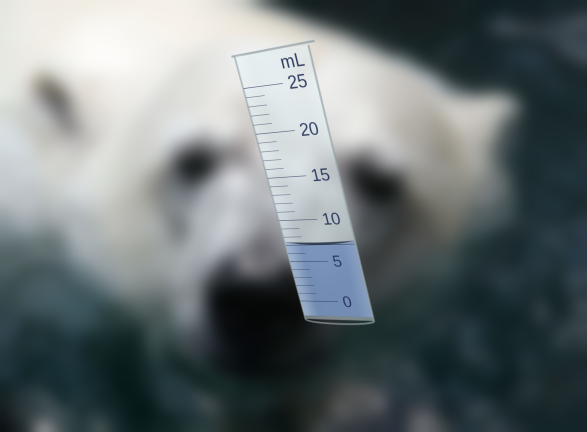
7 mL
